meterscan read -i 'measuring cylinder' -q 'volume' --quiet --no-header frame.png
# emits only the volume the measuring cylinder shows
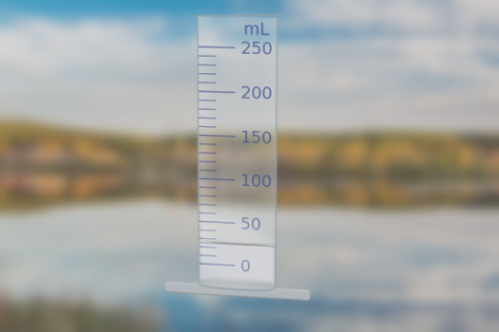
25 mL
